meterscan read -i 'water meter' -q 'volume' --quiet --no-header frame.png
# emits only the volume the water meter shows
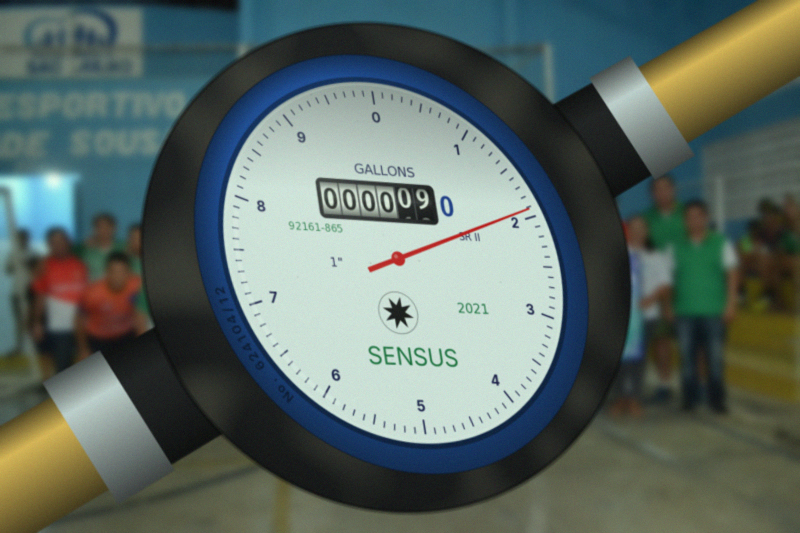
91.9 gal
